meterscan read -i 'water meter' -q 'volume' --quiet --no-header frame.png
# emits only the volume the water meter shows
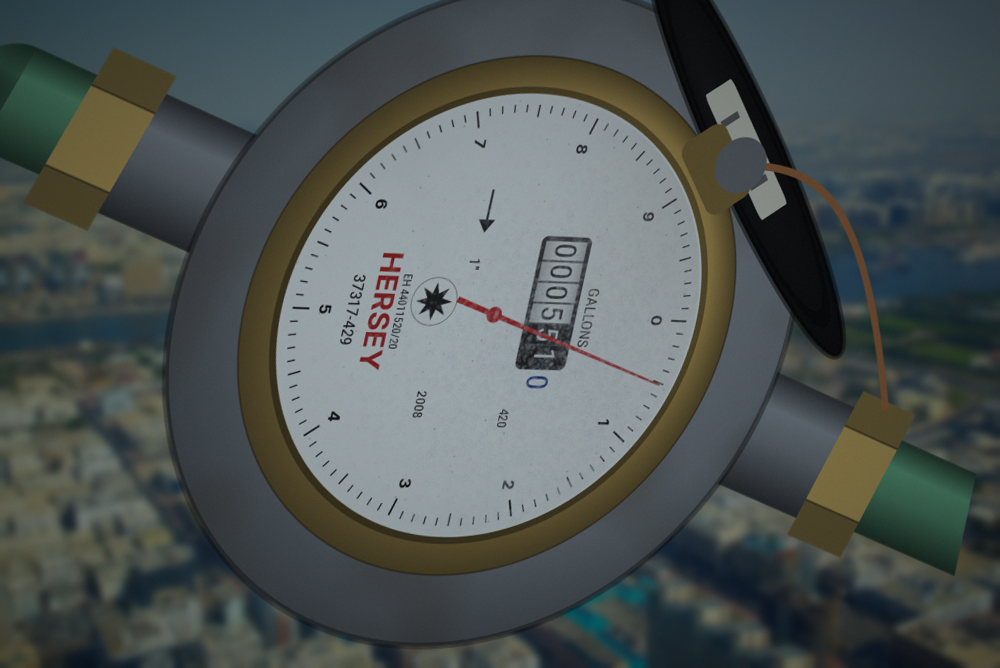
5510.5 gal
